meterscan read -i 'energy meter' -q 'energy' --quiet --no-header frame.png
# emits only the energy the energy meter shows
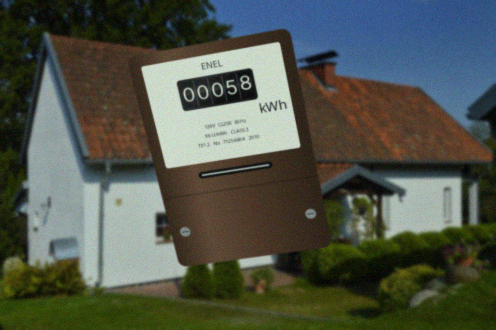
58 kWh
